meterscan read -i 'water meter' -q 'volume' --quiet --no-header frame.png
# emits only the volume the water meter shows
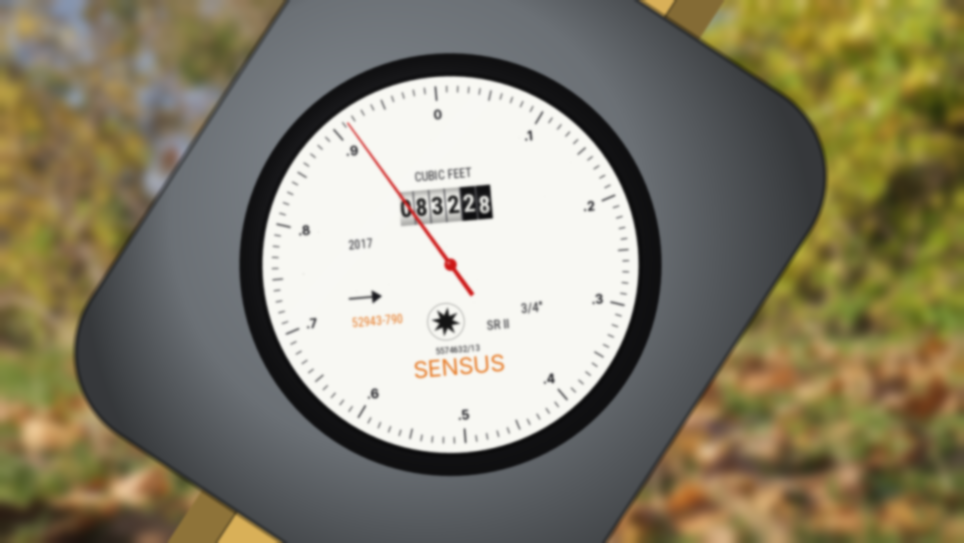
83227.91 ft³
